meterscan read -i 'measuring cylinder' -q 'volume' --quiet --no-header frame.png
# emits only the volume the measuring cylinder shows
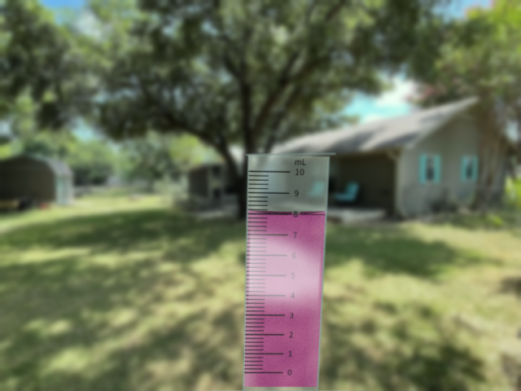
8 mL
